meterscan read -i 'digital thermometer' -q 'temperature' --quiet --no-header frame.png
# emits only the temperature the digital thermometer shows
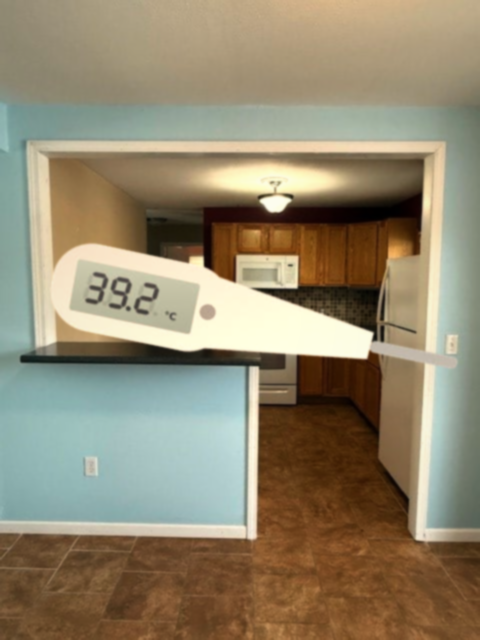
39.2 °C
